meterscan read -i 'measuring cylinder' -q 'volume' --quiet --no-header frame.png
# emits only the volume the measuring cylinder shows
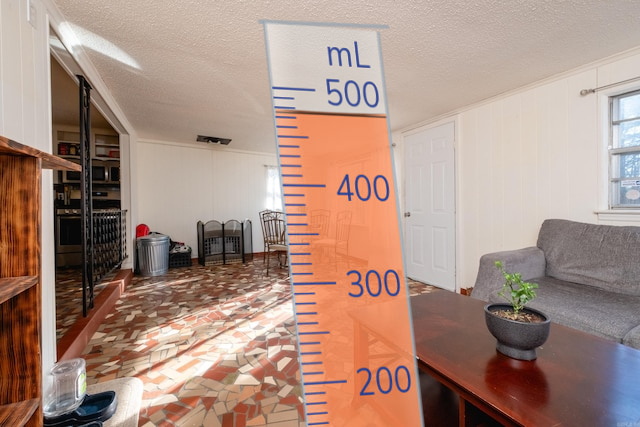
475 mL
